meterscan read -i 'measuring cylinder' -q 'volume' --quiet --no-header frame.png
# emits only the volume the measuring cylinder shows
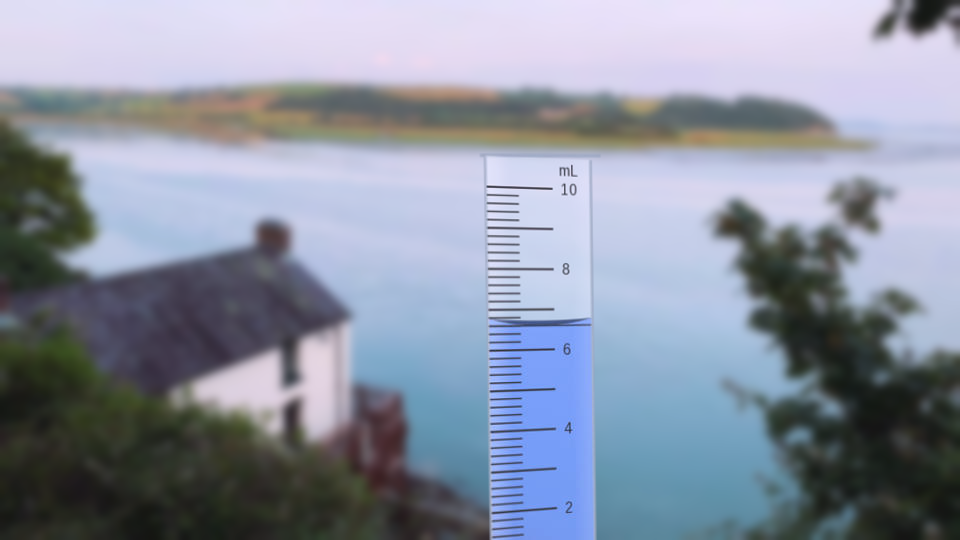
6.6 mL
